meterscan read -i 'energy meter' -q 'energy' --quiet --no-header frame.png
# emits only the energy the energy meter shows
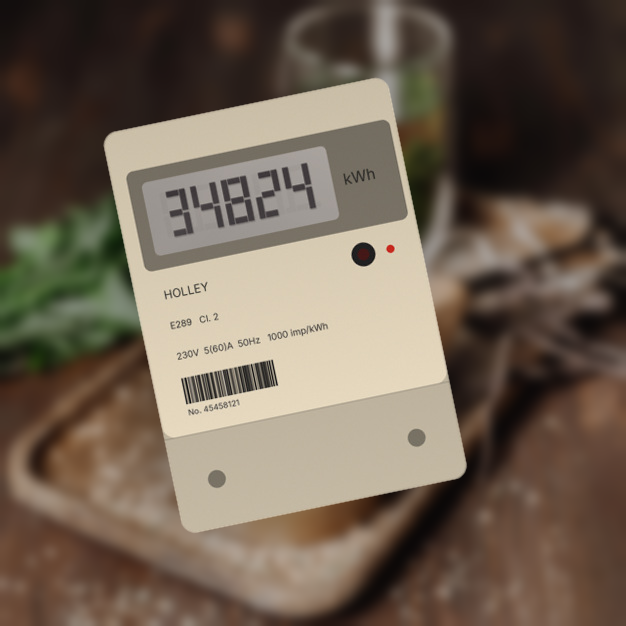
34824 kWh
